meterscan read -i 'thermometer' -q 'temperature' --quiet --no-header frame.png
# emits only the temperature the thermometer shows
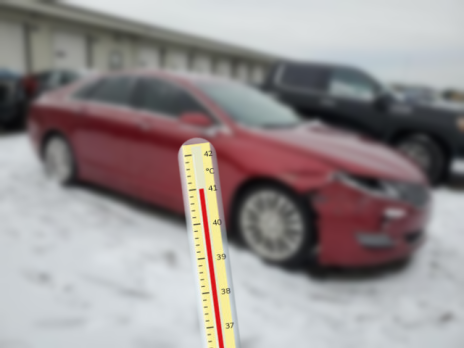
41 °C
